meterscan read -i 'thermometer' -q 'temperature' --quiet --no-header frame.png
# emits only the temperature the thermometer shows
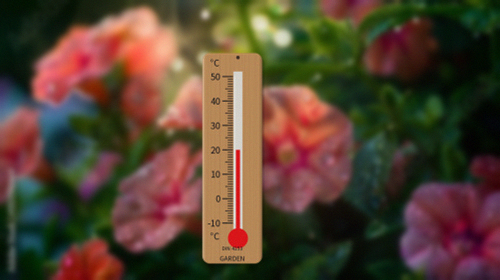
20 °C
